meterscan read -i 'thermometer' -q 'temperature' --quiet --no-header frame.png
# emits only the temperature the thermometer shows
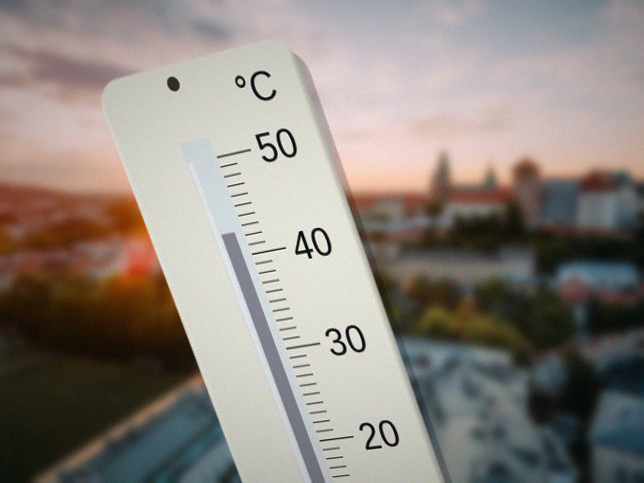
42.5 °C
